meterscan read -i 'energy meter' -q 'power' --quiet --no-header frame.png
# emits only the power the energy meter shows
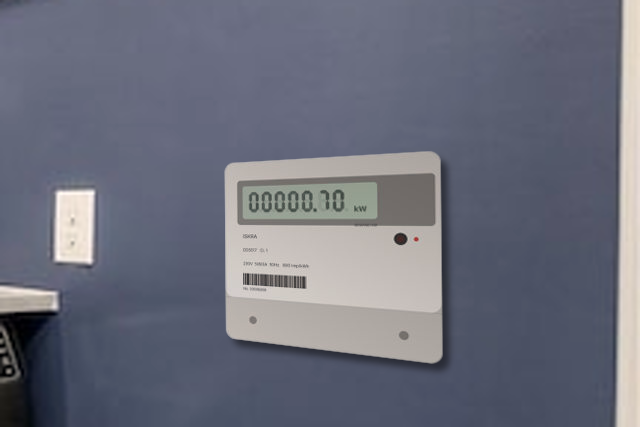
0.70 kW
